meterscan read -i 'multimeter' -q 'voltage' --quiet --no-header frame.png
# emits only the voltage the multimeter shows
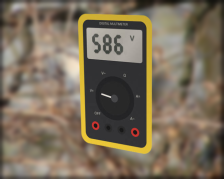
586 V
